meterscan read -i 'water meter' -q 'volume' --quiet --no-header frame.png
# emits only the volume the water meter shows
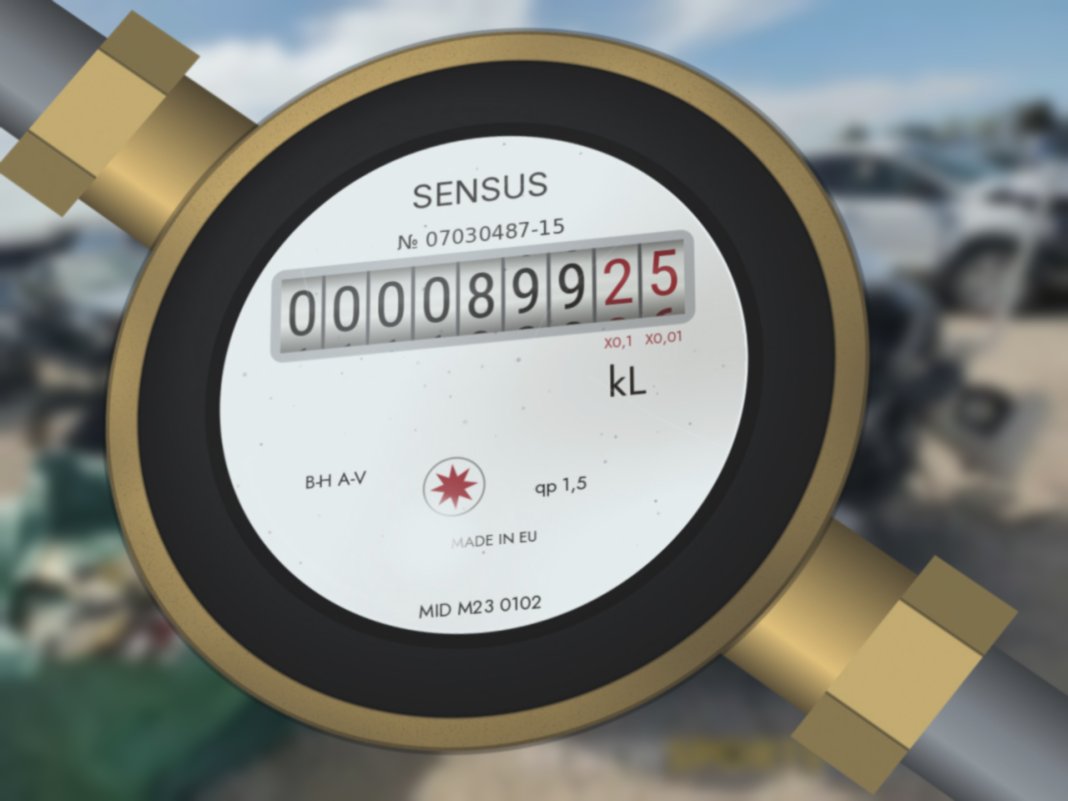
899.25 kL
